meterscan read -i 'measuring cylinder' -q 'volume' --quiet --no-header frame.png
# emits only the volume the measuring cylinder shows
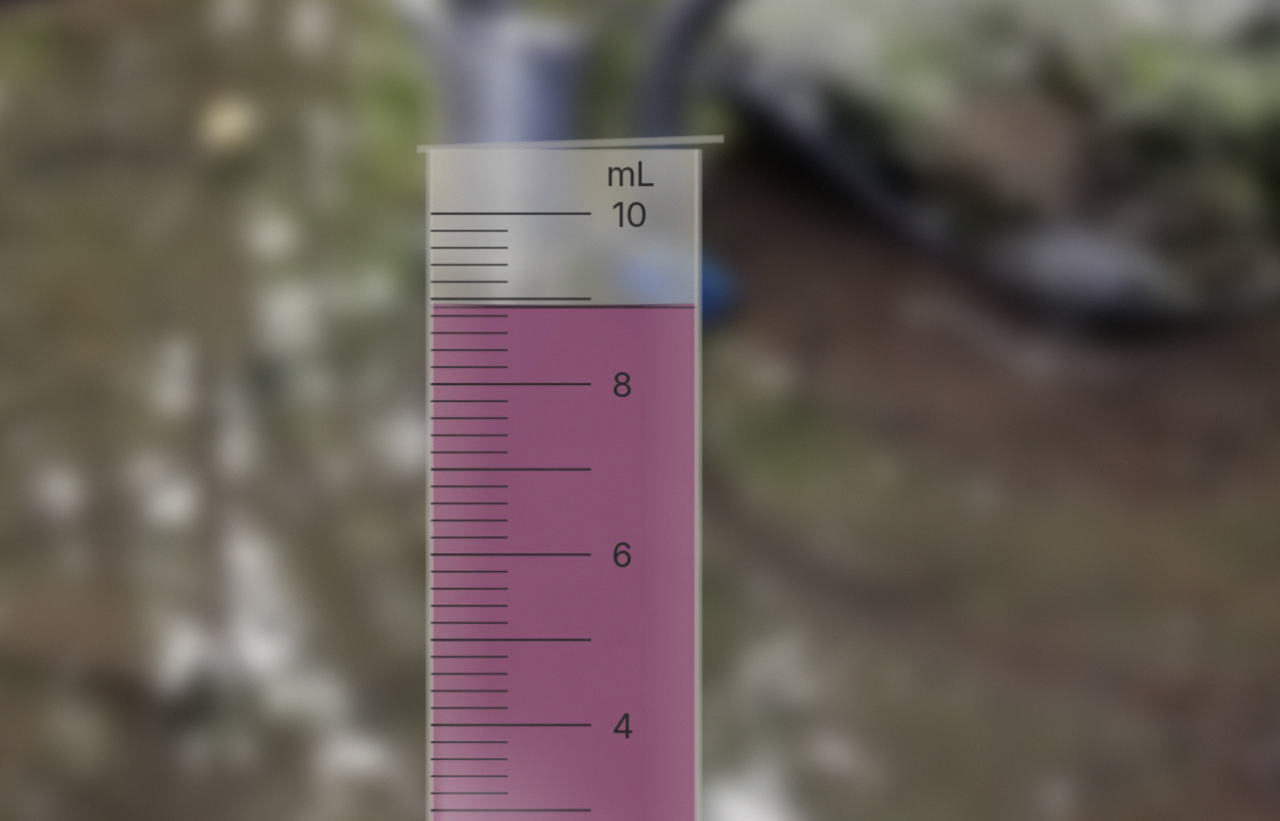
8.9 mL
